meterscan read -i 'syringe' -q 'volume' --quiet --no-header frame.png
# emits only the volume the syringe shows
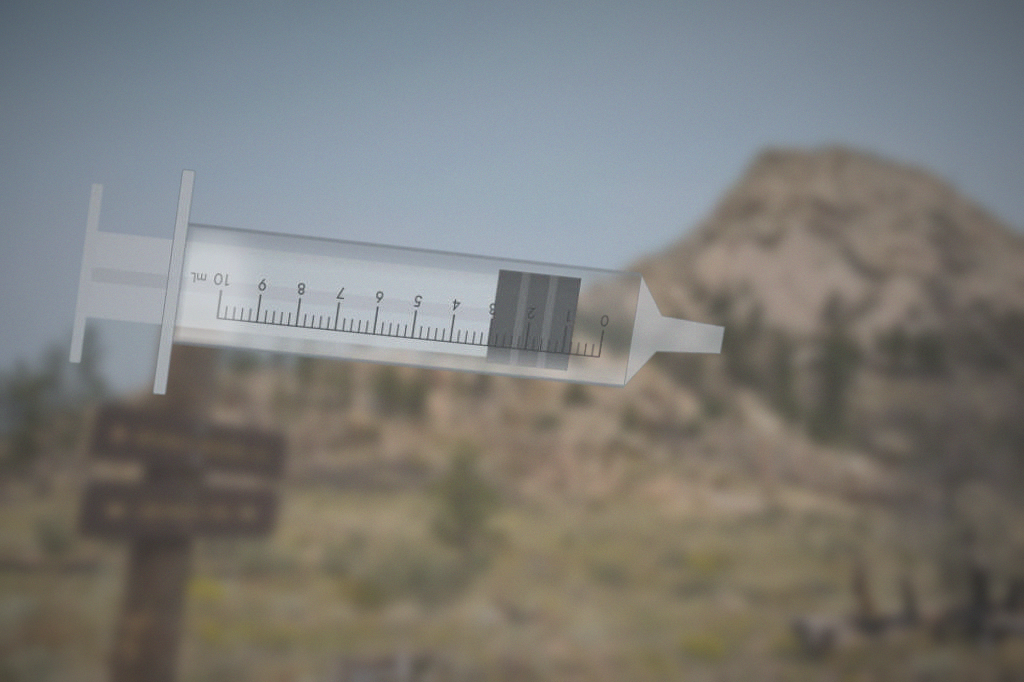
0.8 mL
